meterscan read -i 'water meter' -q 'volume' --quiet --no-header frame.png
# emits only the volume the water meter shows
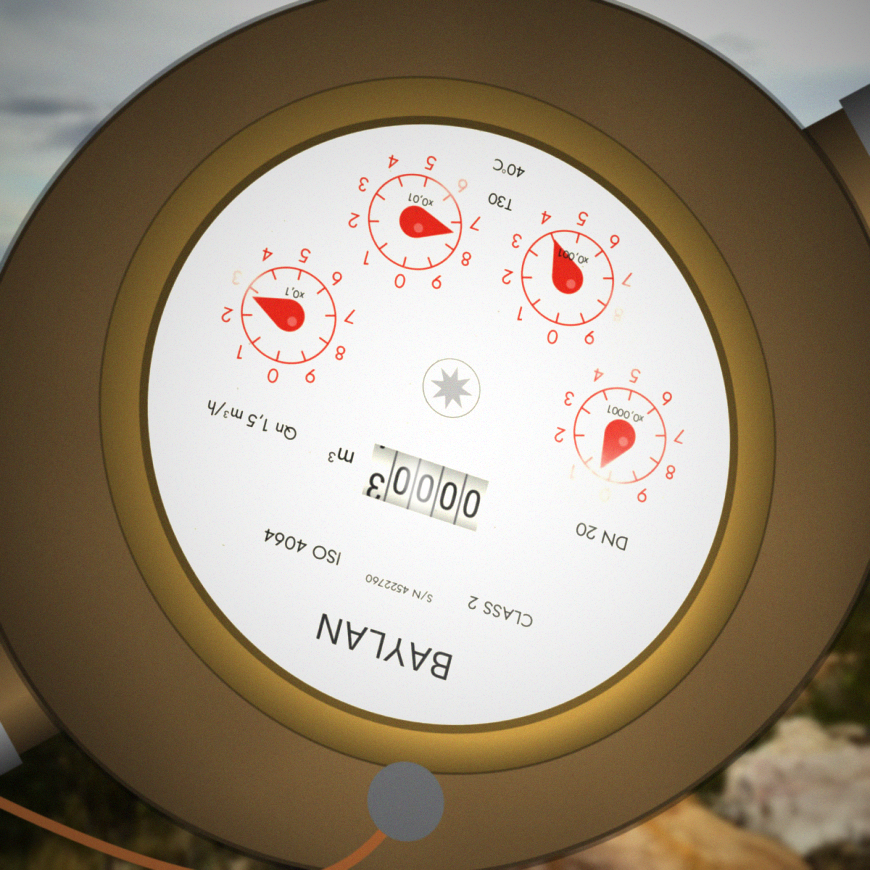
3.2740 m³
